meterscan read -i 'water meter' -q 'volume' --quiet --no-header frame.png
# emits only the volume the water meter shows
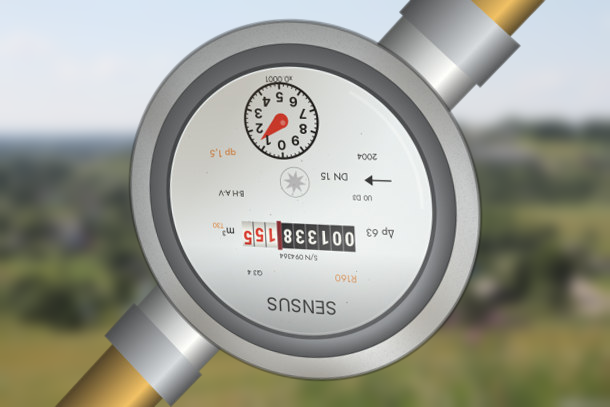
1338.1551 m³
